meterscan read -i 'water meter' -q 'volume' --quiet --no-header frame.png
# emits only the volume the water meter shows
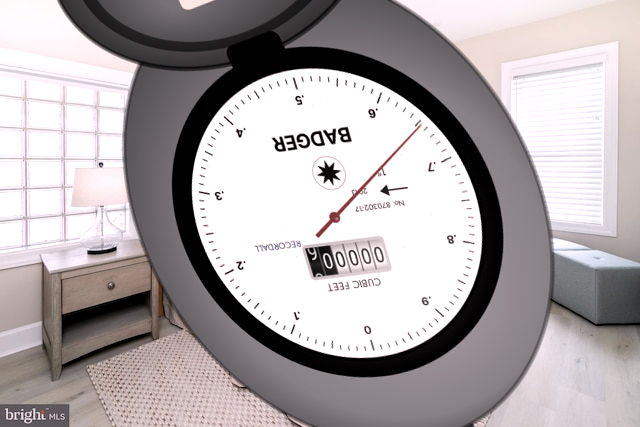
5.65 ft³
